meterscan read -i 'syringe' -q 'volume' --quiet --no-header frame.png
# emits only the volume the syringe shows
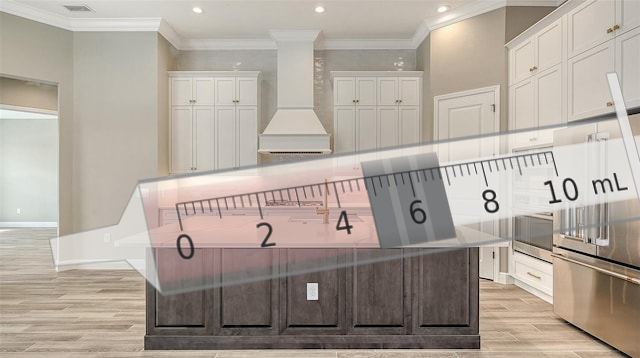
4.8 mL
